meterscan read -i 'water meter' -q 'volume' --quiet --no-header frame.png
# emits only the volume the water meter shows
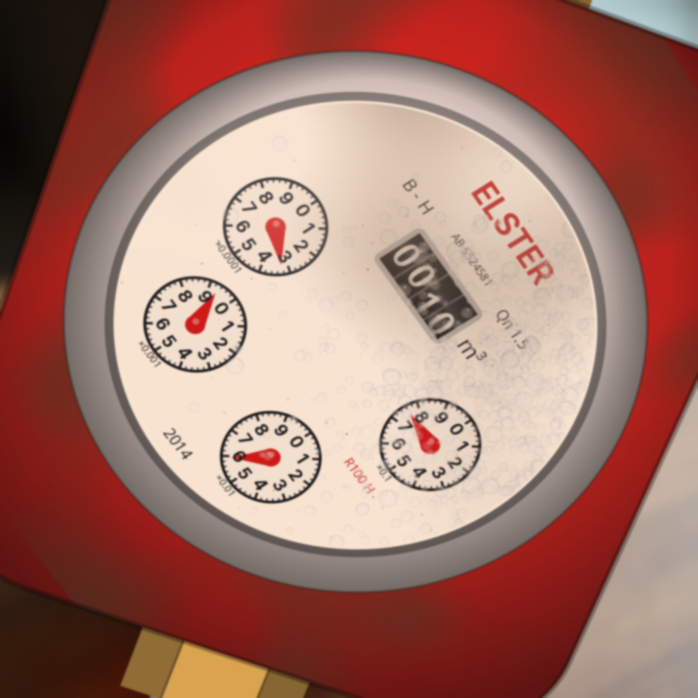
9.7593 m³
